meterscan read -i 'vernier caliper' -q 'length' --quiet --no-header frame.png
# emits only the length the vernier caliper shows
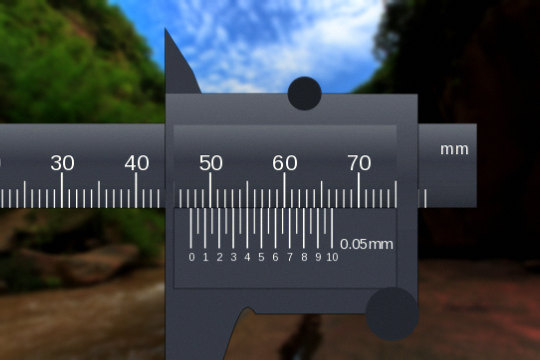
47.4 mm
